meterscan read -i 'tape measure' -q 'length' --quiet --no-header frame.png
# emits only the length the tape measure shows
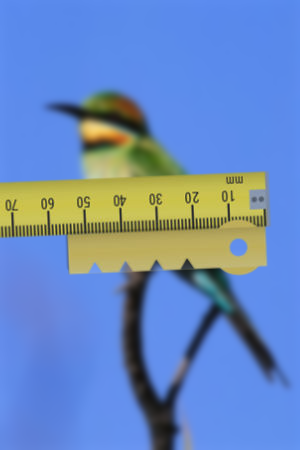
55 mm
